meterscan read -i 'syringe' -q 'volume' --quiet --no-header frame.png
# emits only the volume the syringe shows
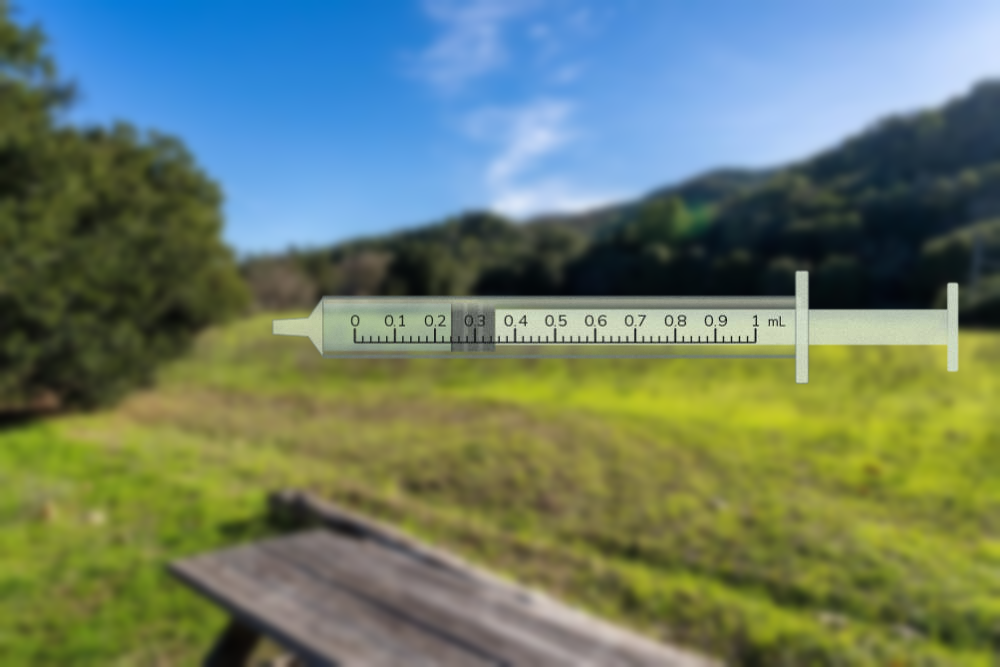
0.24 mL
